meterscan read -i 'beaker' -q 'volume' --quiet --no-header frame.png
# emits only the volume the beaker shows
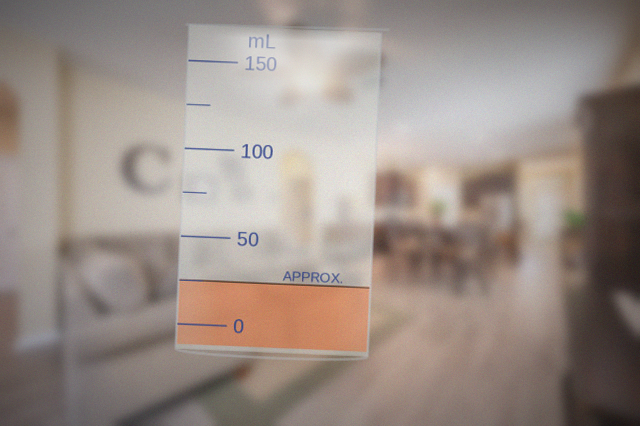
25 mL
